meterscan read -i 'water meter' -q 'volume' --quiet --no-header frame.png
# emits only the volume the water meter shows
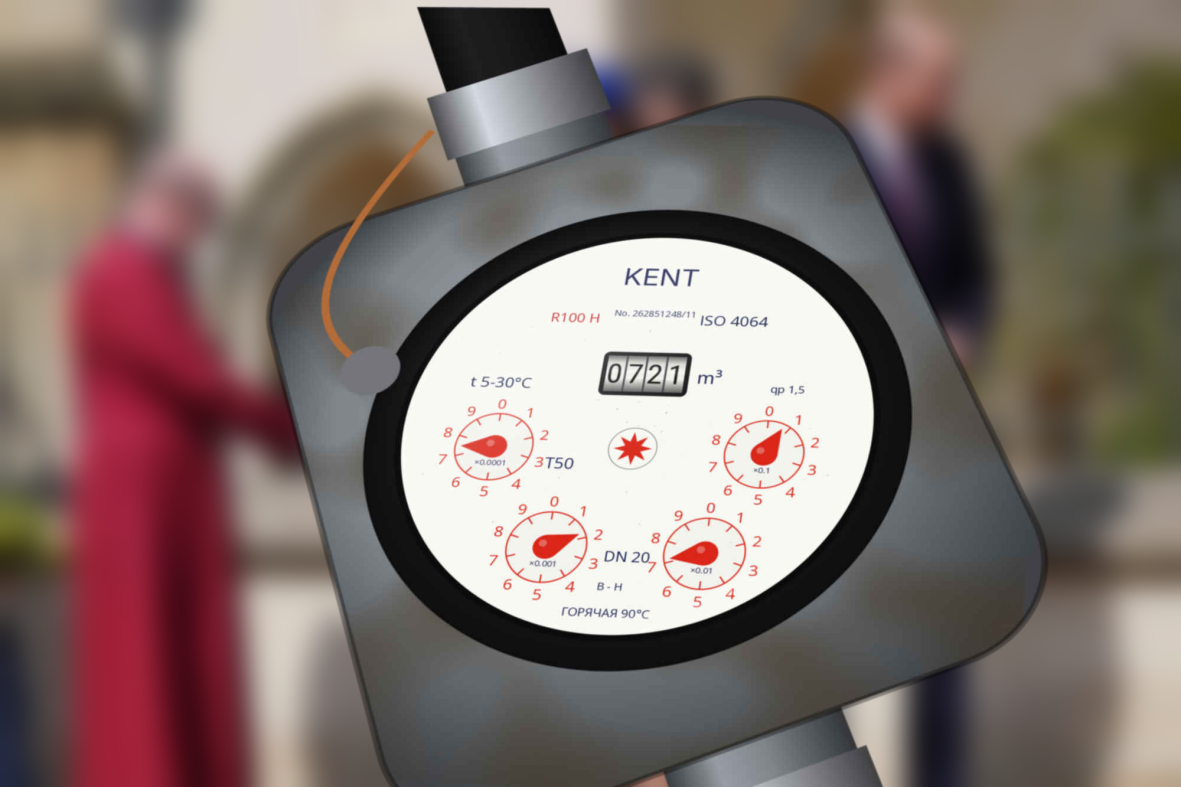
721.0717 m³
